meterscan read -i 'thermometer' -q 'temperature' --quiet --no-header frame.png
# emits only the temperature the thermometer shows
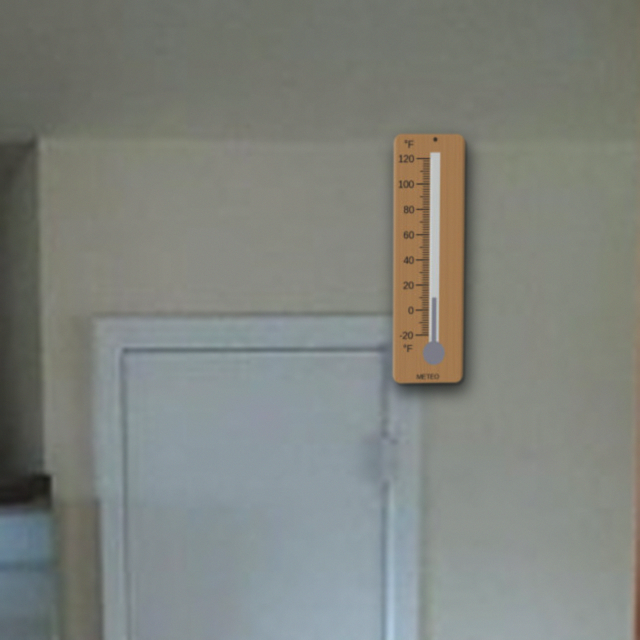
10 °F
